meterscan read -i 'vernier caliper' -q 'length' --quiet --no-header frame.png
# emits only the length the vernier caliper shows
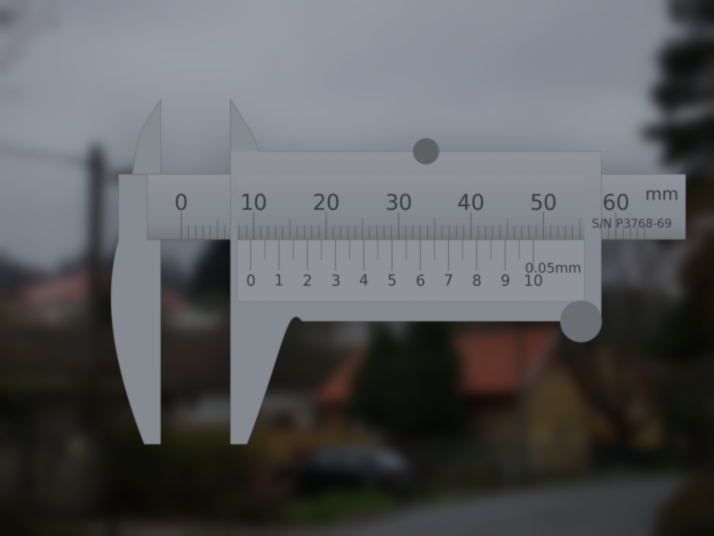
9.6 mm
